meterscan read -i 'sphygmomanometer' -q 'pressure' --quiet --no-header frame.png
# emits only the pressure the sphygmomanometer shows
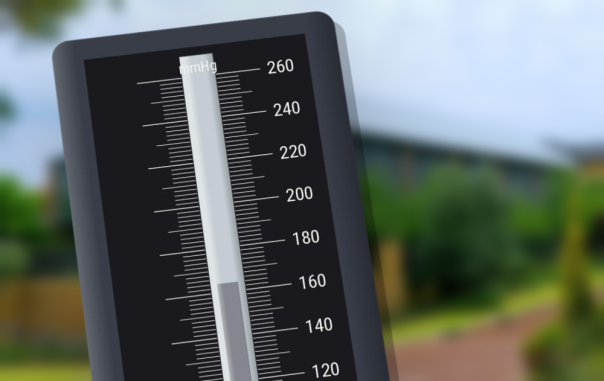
164 mmHg
